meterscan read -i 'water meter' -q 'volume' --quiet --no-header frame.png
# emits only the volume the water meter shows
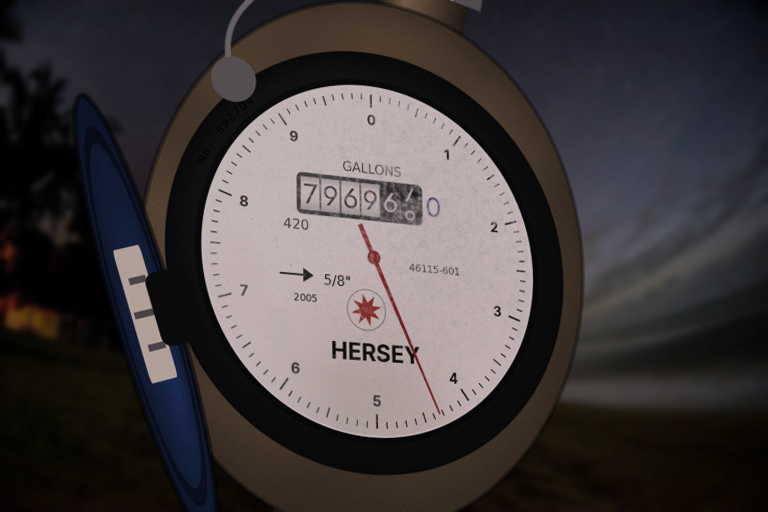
7969674.3 gal
